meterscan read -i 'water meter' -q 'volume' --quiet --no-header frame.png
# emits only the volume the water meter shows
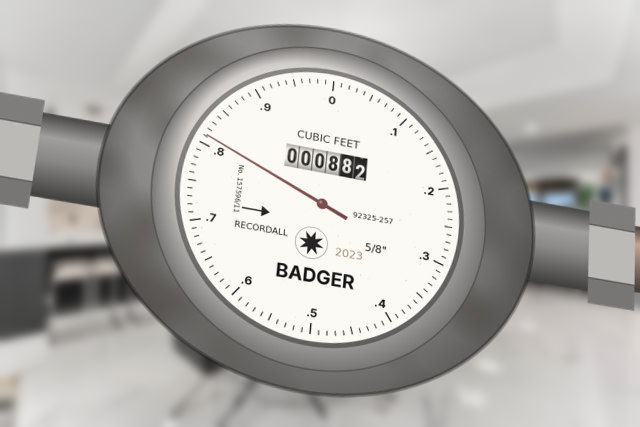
881.81 ft³
